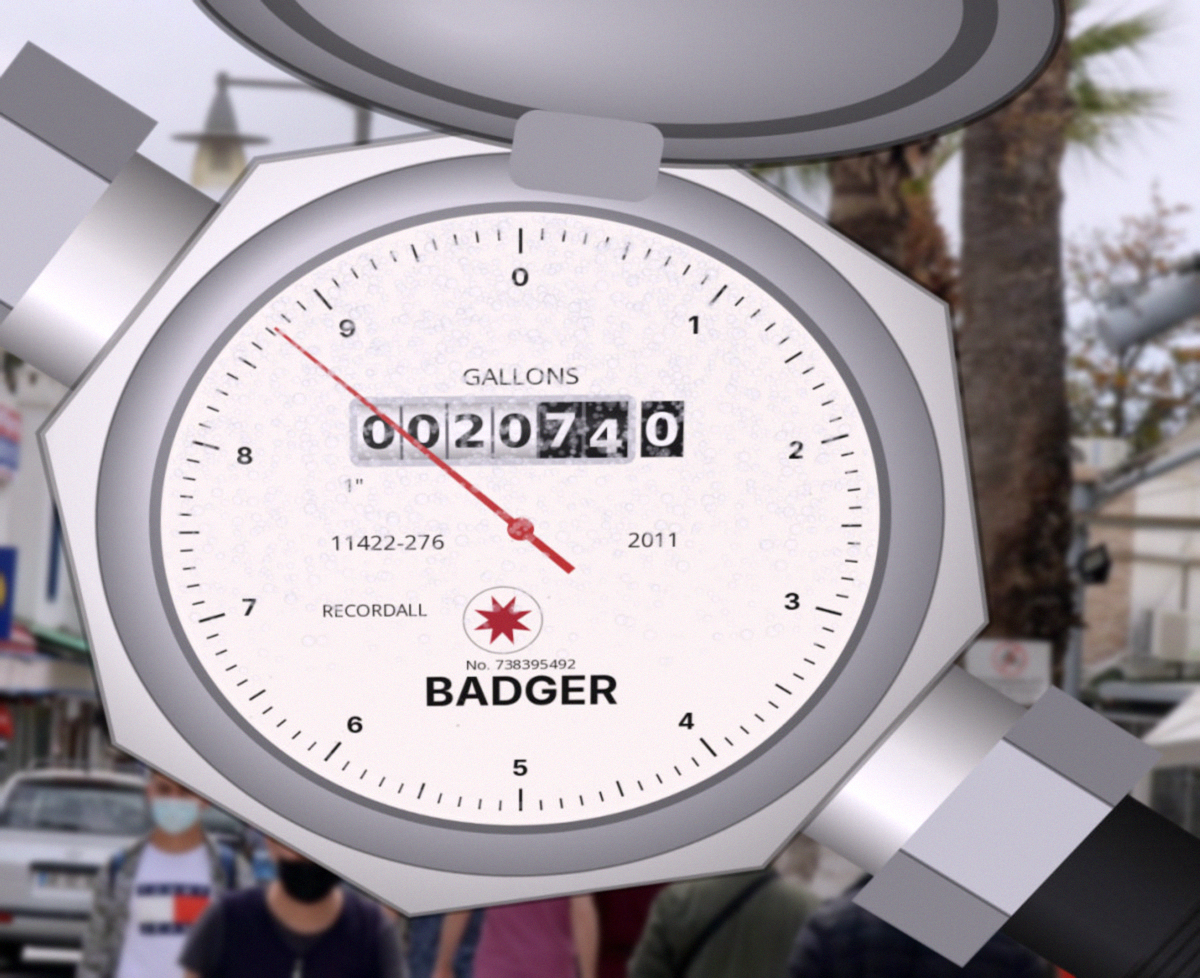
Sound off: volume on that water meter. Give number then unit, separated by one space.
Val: 20738.7 gal
